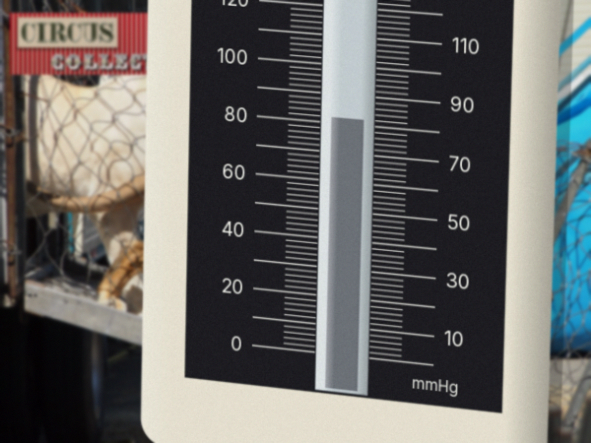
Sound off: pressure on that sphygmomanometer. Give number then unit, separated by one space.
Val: 82 mmHg
